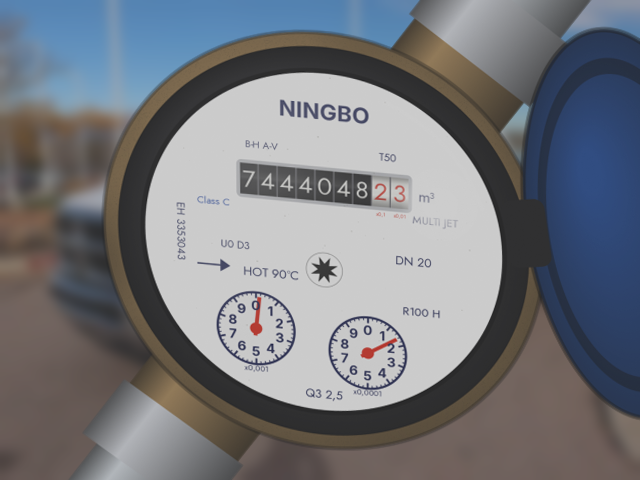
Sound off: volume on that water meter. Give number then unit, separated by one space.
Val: 7444048.2301 m³
